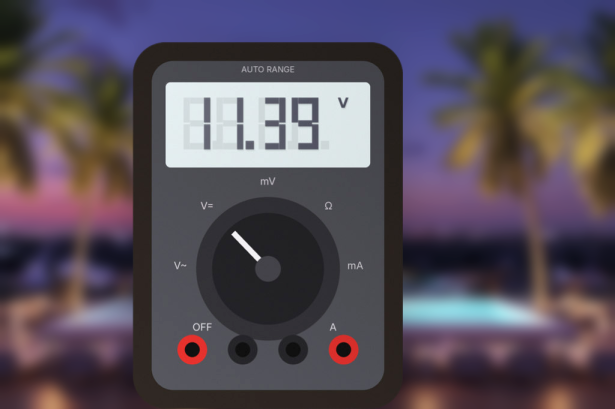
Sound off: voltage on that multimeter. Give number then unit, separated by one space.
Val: 11.39 V
